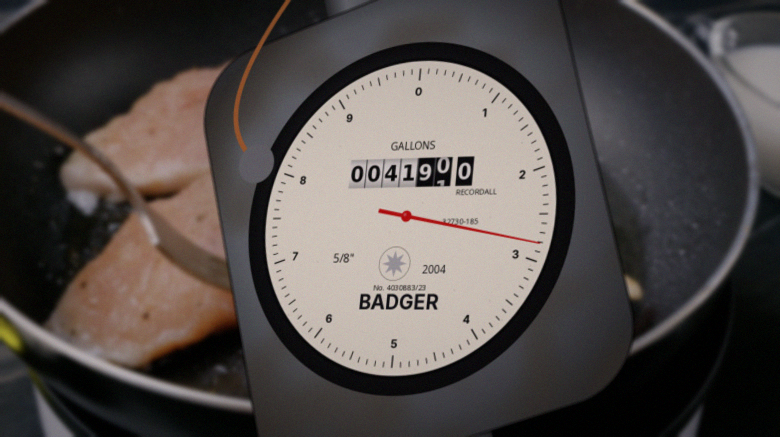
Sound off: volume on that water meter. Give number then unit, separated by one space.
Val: 41902.8 gal
